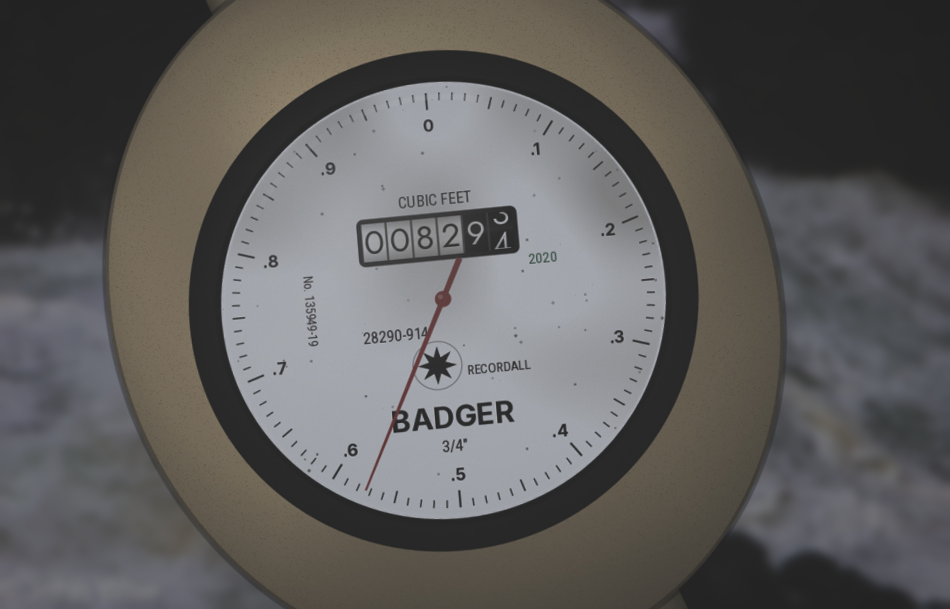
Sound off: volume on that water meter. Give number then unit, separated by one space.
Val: 8293.57 ft³
